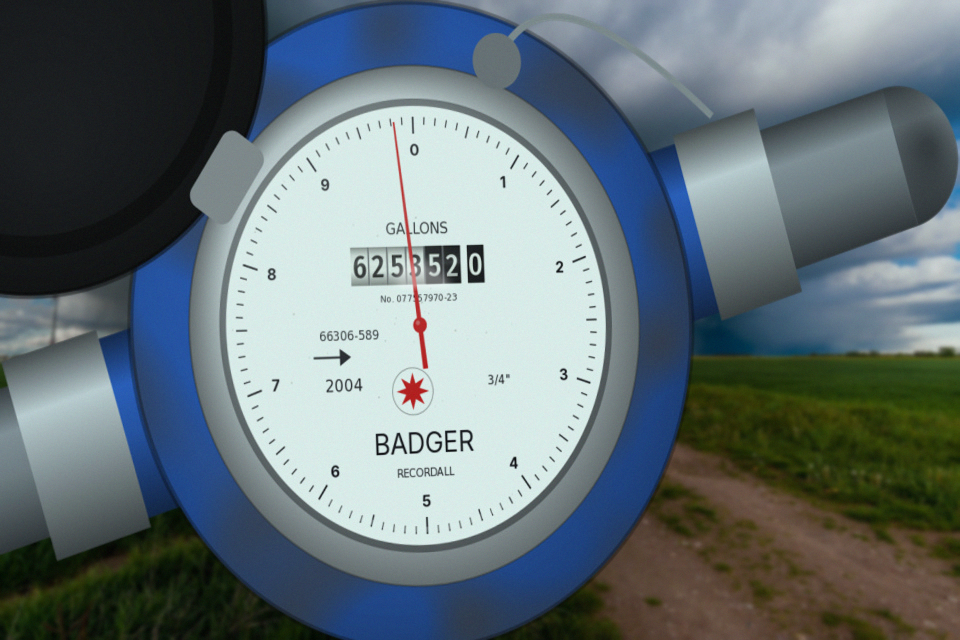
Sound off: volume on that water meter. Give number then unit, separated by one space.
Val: 6253519.8 gal
